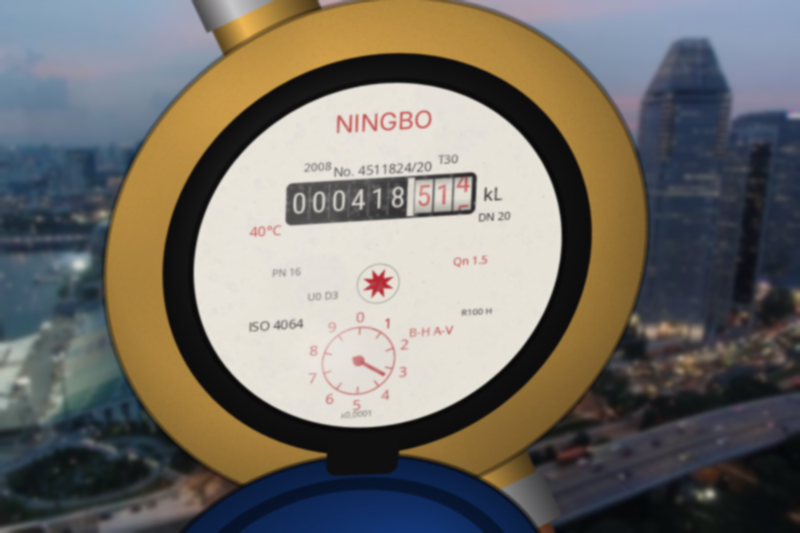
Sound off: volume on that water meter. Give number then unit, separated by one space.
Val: 418.5143 kL
